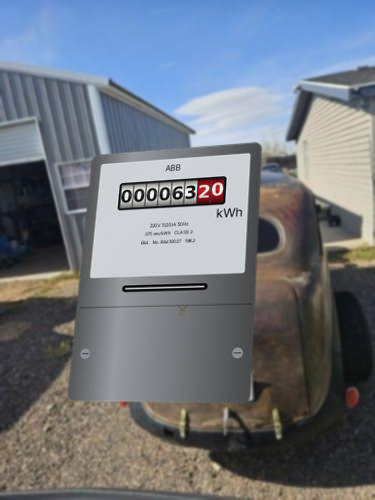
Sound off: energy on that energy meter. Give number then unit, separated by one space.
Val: 63.20 kWh
